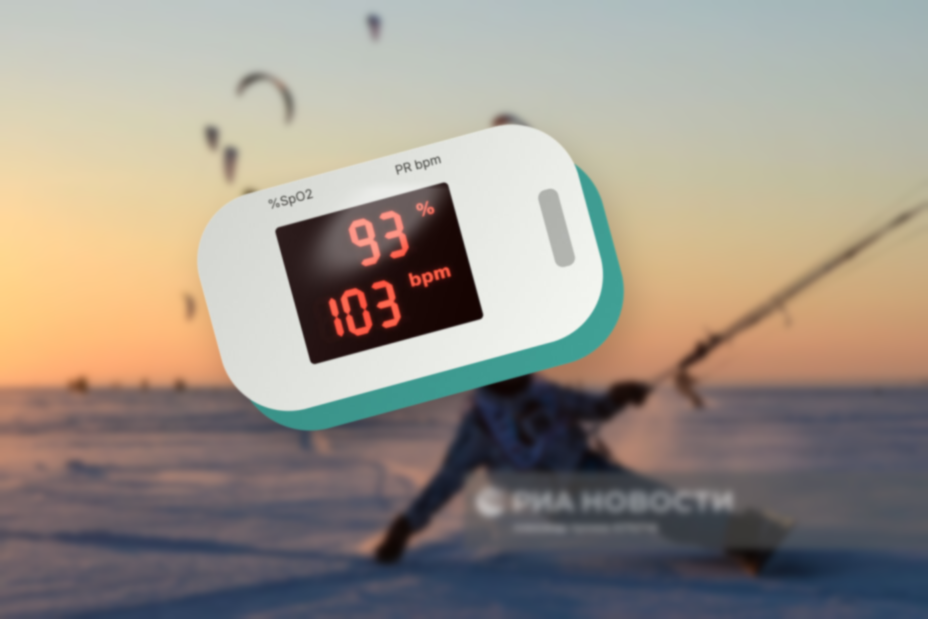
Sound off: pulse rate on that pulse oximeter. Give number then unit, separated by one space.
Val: 103 bpm
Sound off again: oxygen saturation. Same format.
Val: 93 %
